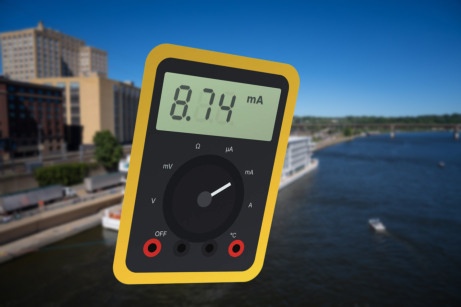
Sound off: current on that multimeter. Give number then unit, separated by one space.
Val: 8.74 mA
